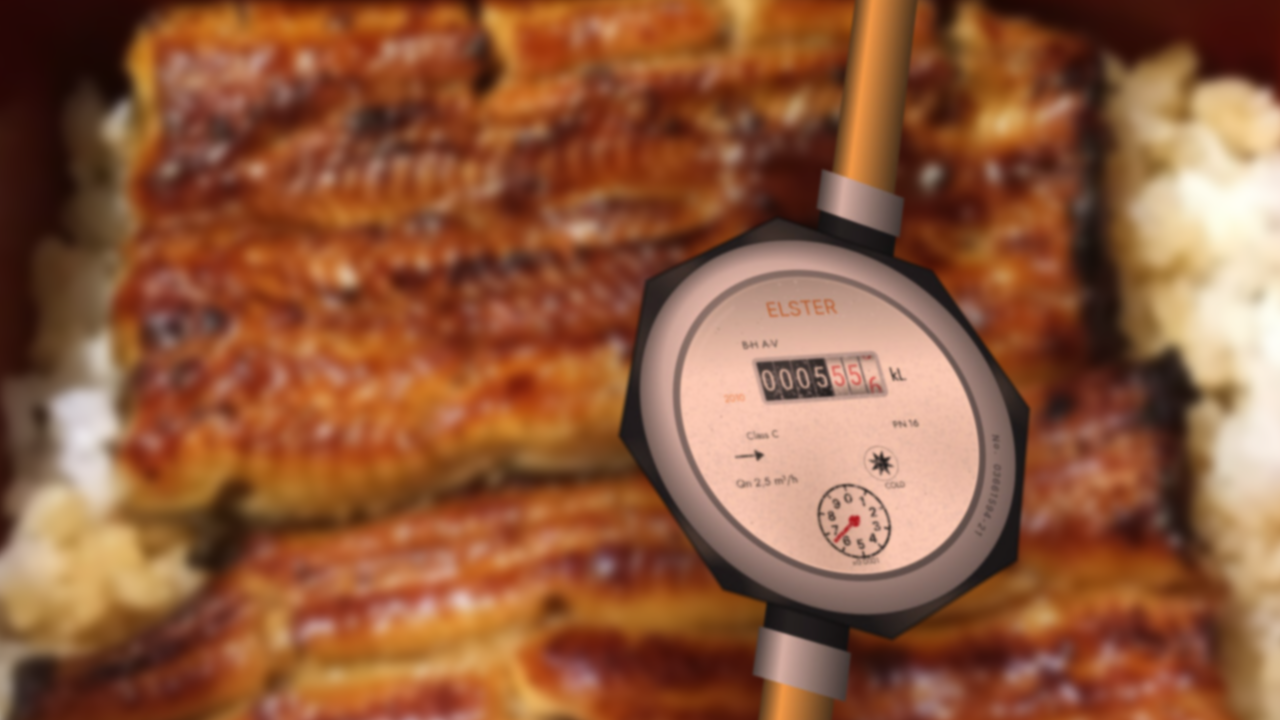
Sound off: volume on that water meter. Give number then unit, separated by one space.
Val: 5.5556 kL
